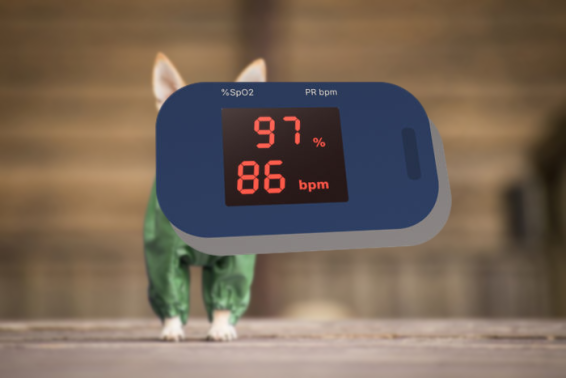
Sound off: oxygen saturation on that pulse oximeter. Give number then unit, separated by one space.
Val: 97 %
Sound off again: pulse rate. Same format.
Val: 86 bpm
